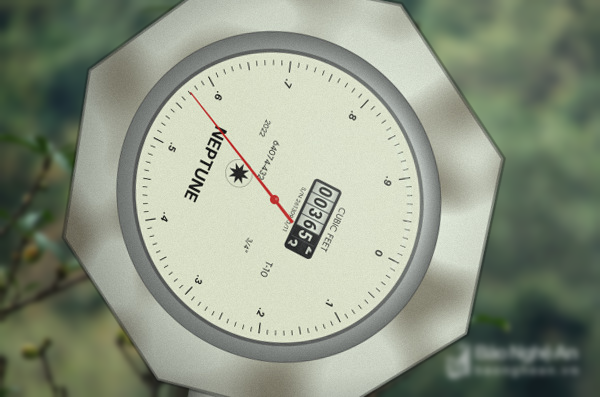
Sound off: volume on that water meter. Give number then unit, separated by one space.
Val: 3652.57 ft³
